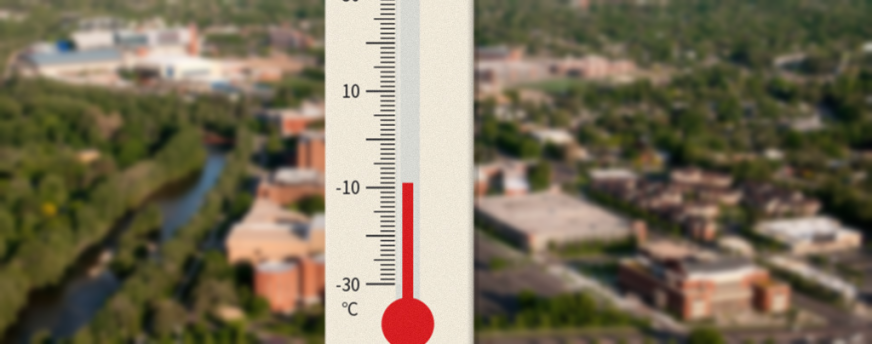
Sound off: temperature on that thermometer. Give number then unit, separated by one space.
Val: -9 °C
